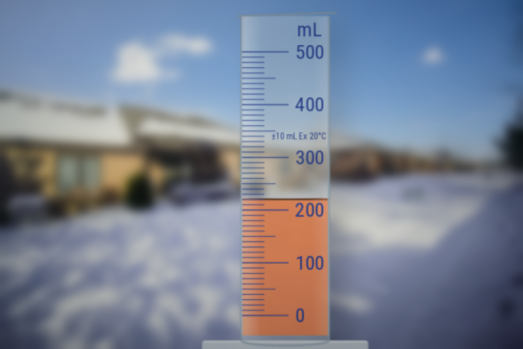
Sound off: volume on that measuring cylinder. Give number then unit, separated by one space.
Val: 220 mL
